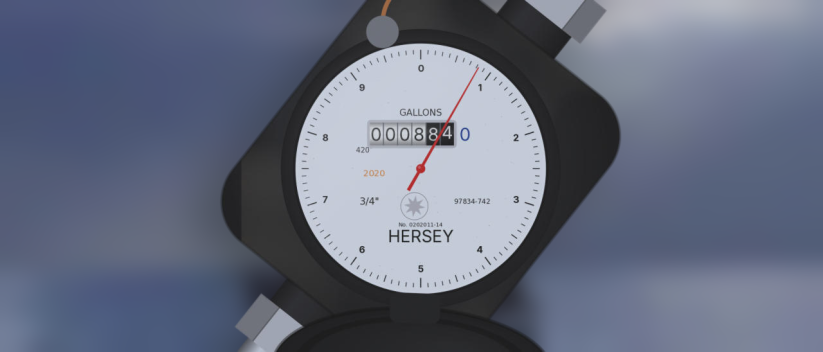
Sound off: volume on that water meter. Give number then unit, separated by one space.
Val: 8840.8 gal
